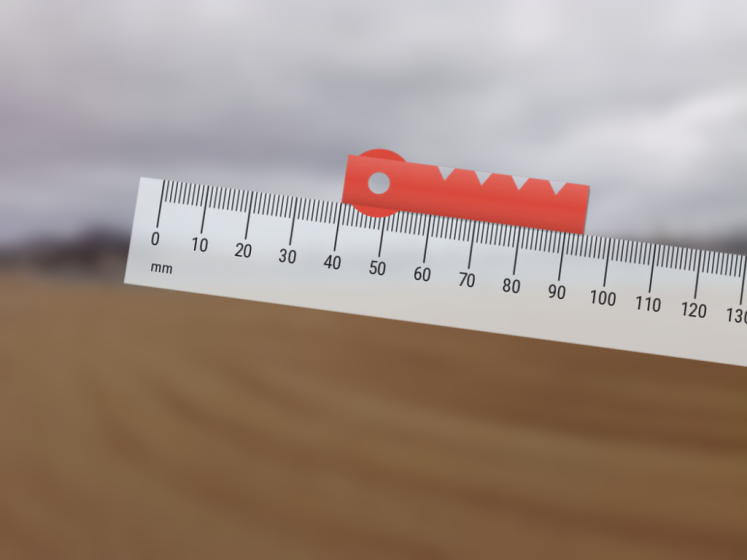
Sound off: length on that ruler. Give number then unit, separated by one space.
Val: 54 mm
